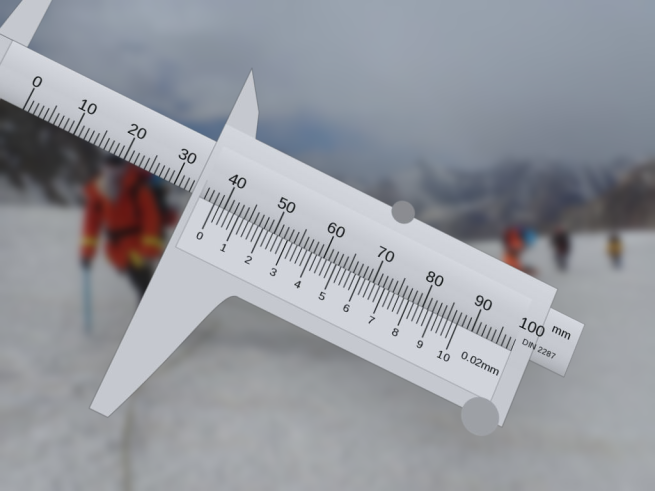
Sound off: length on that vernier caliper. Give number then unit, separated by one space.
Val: 38.0 mm
